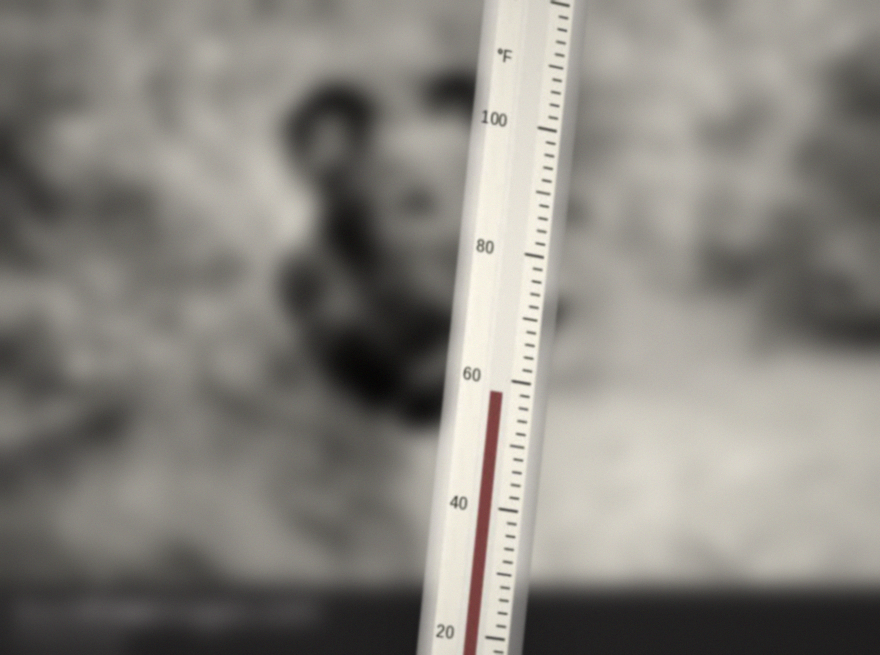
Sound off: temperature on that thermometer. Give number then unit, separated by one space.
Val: 58 °F
